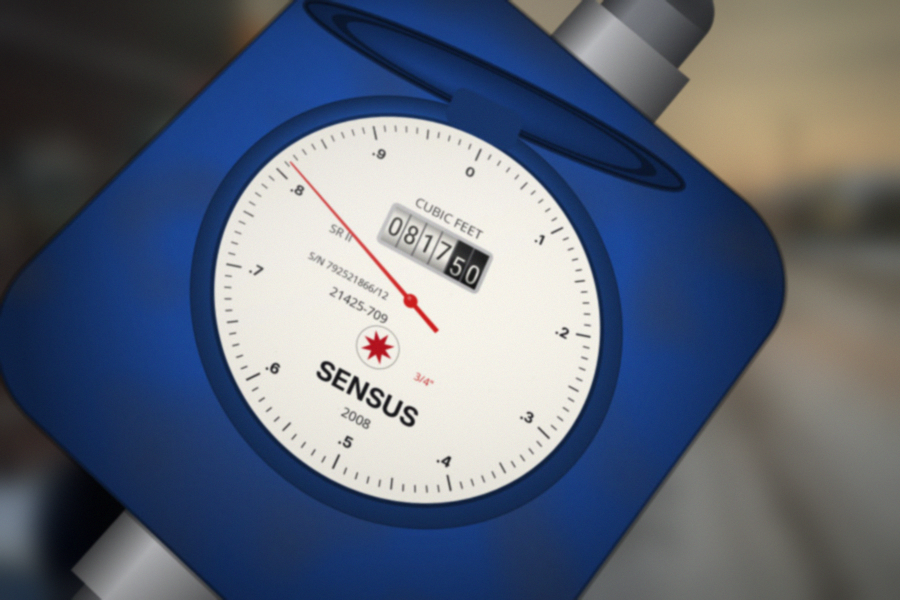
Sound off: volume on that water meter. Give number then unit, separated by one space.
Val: 81749.81 ft³
